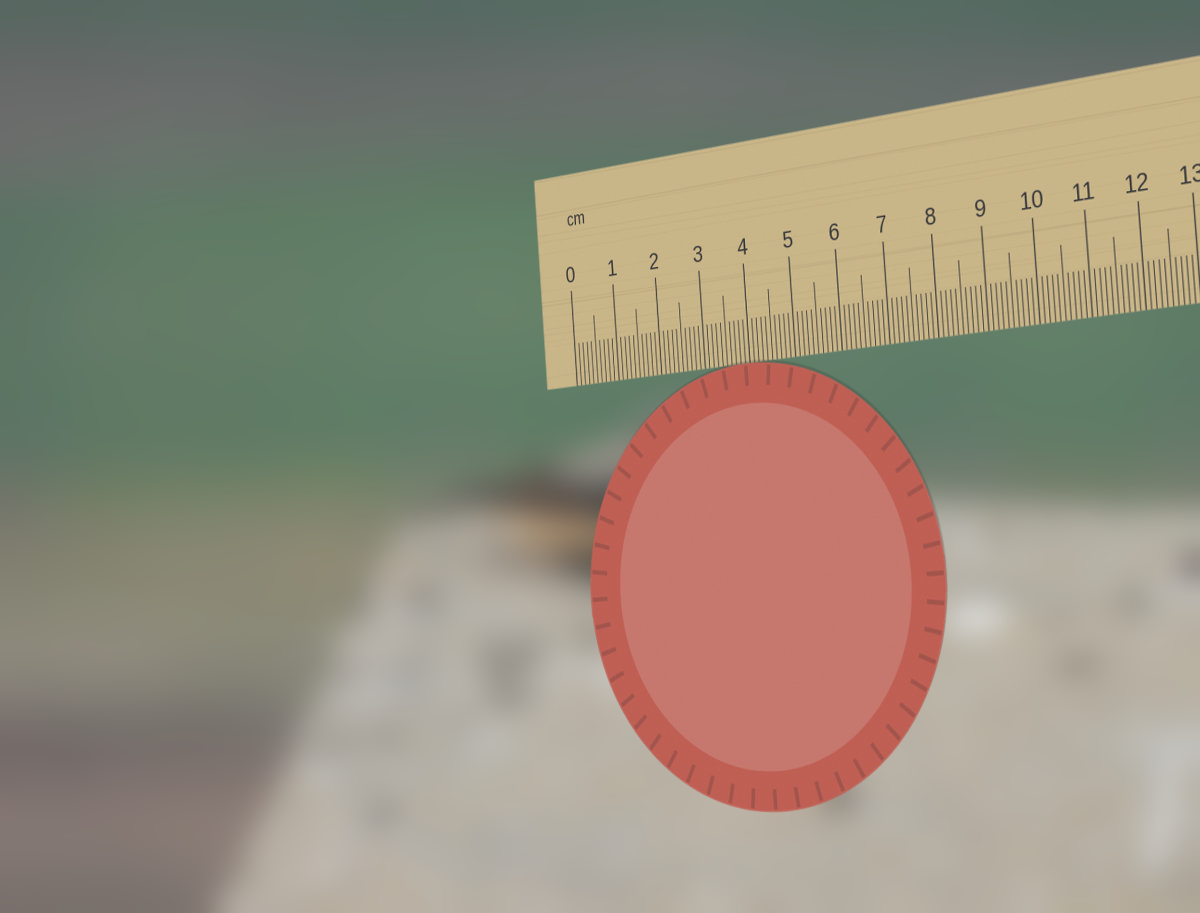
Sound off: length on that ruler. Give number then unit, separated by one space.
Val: 7.8 cm
